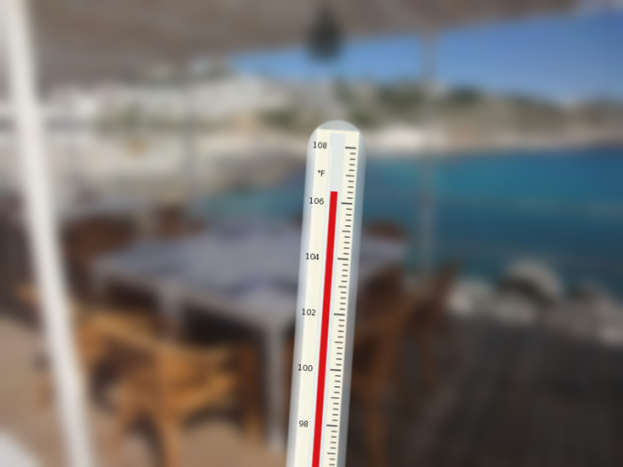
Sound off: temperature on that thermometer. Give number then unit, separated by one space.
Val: 106.4 °F
